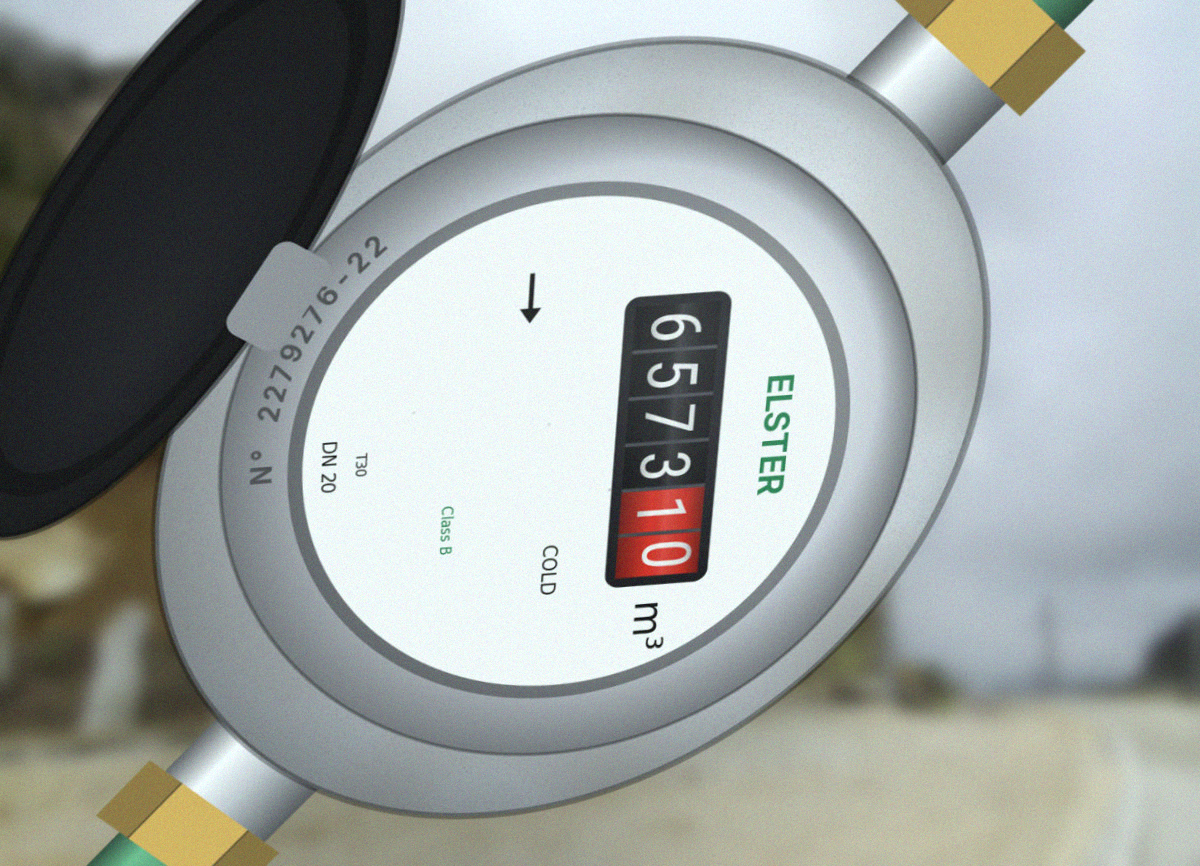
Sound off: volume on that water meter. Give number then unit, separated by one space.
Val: 6573.10 m³
